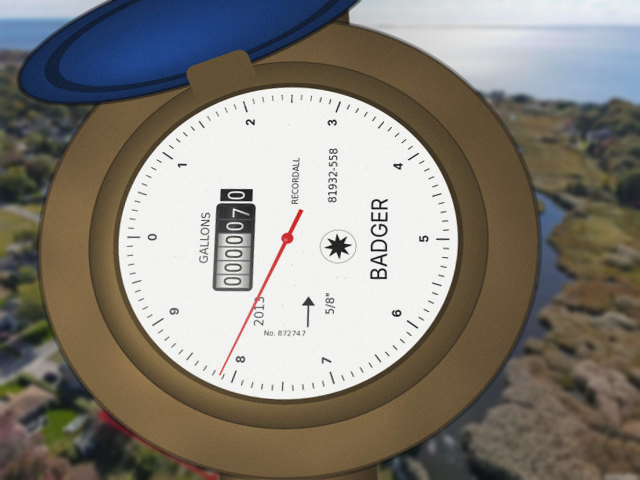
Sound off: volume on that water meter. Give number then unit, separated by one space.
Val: 68.1 gal
